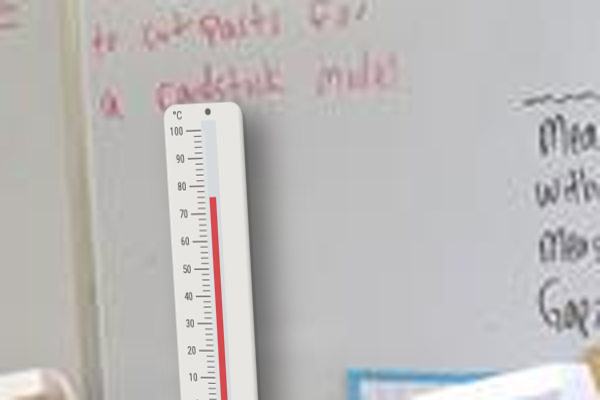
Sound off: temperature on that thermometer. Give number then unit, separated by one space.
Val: 76 °C
